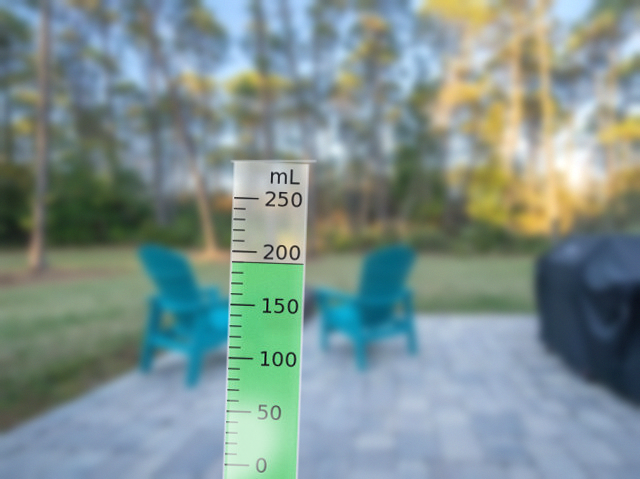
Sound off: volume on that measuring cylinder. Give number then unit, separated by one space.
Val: 190 mL
